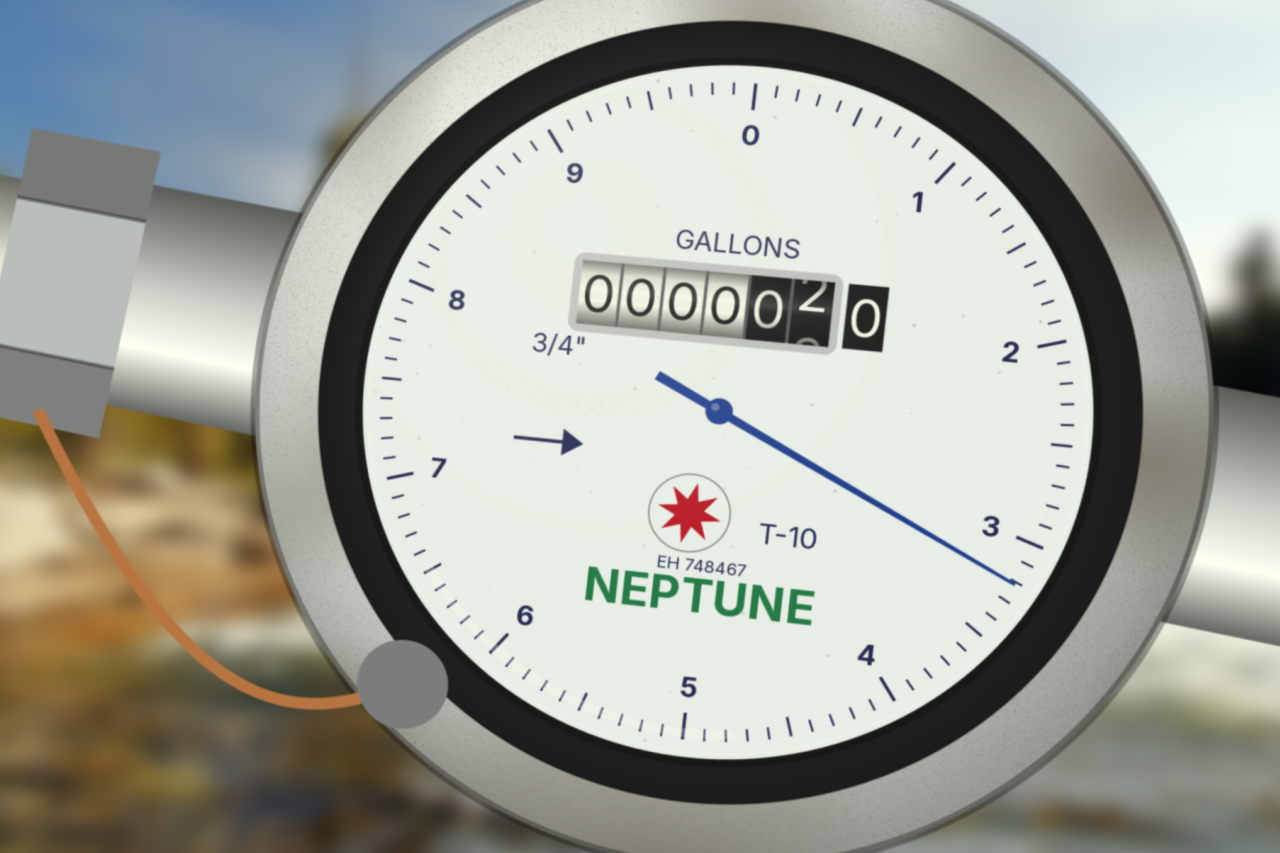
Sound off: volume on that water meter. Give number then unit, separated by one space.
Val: 23.2 gal
